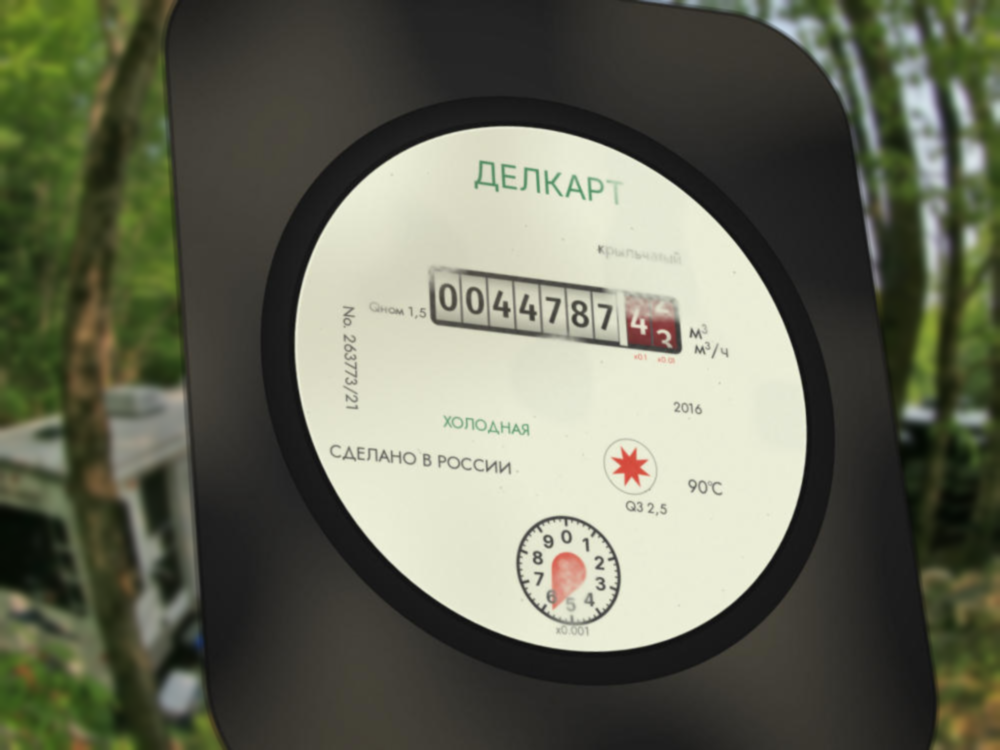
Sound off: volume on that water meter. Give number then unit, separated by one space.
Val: 44787.425 m³
